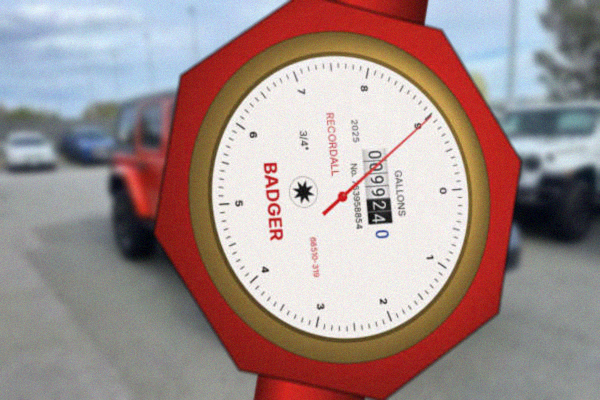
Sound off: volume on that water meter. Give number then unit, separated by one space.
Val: 99239.0 gal
